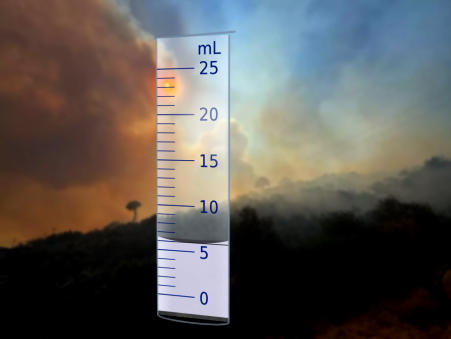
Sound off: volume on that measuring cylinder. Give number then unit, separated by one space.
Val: 6 mL
